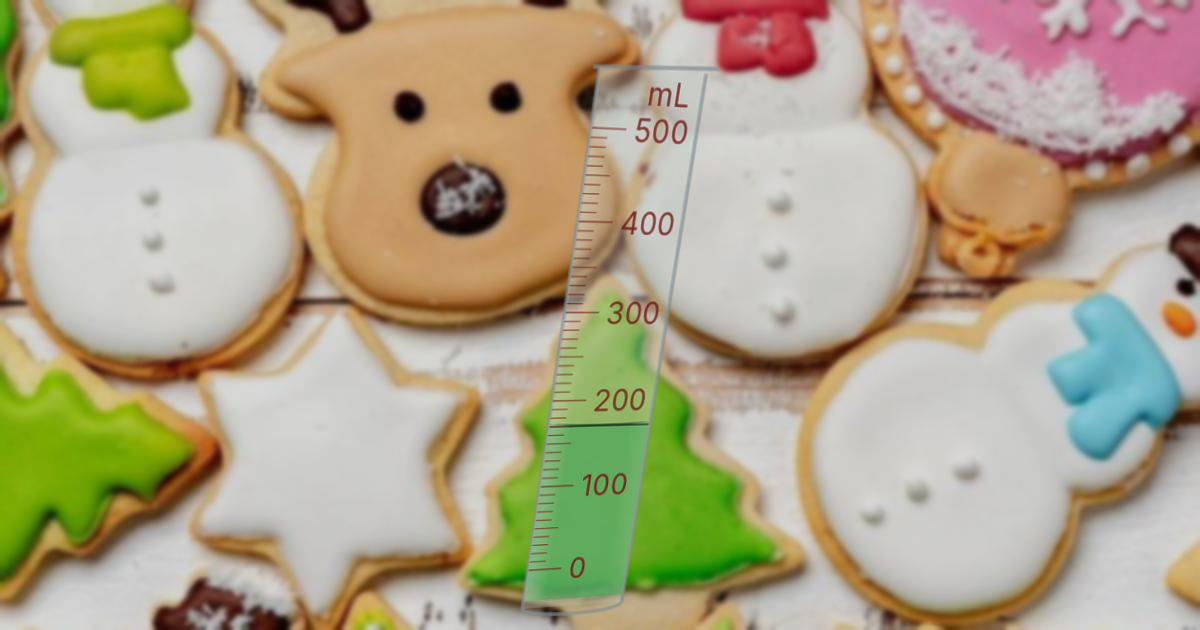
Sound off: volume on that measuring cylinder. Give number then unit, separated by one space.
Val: 170 mL
